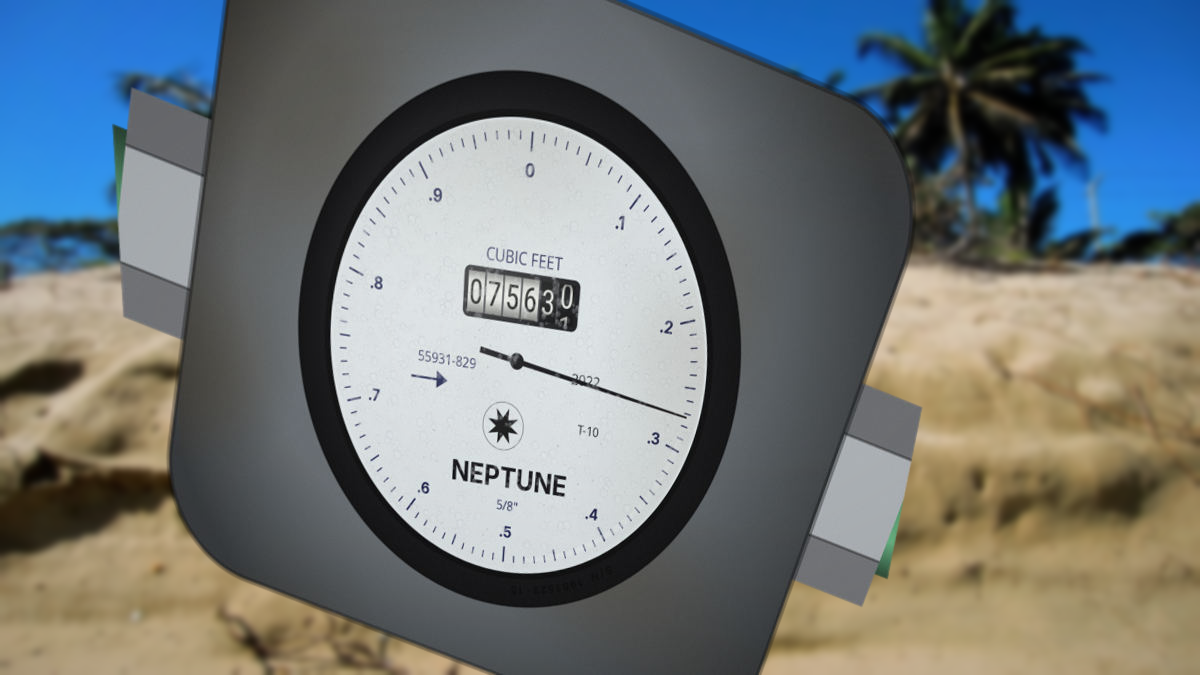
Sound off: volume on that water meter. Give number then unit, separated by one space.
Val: 75630.27 ft³
